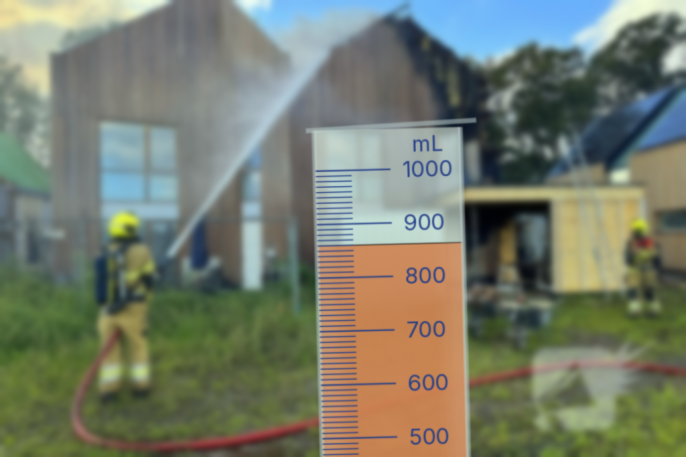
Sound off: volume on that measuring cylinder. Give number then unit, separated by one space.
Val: 860 mL
